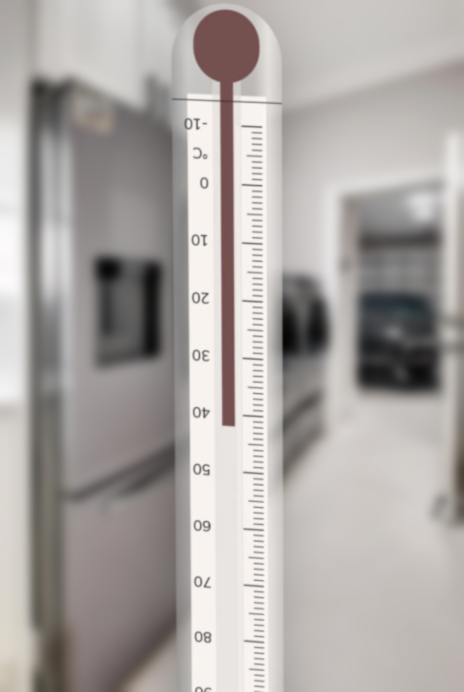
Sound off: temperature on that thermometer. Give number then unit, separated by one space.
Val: 42 °C
